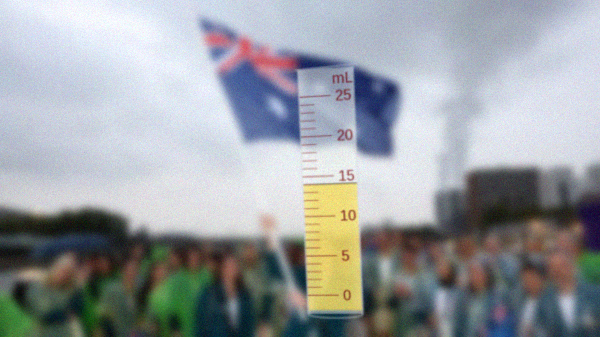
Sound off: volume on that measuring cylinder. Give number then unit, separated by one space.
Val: 14 mL
